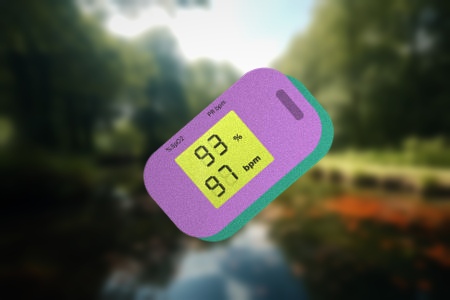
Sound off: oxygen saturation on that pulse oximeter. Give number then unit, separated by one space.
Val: 93 %
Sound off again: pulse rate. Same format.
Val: 97 bpm
